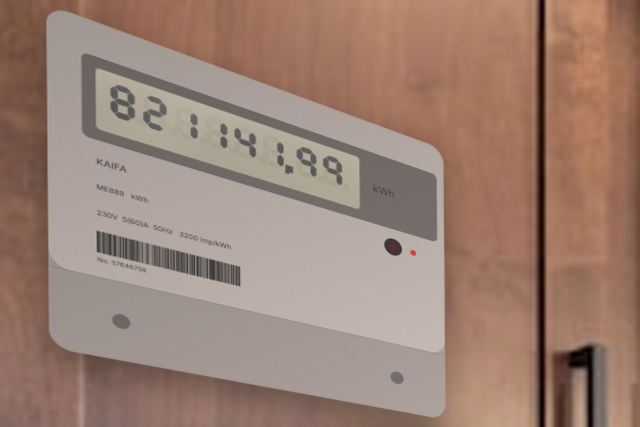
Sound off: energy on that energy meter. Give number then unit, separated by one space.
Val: 821141.99 kWh
